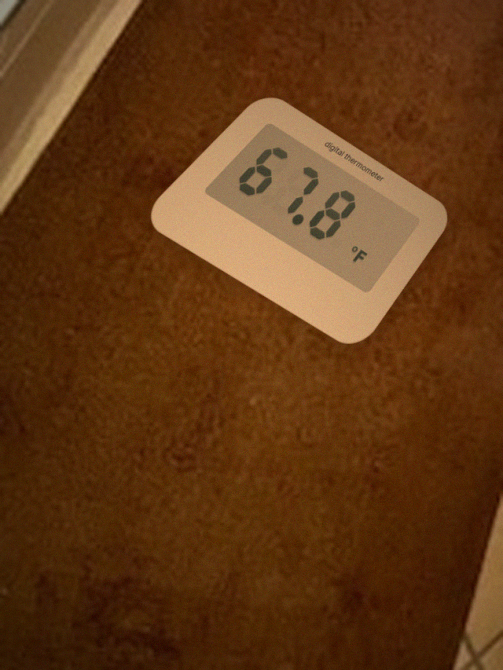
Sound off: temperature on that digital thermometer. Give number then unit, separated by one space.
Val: 67.8 °F
